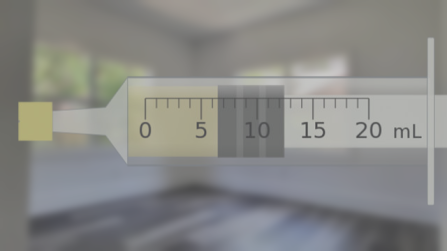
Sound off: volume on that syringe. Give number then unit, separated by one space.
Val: 6.5 mL
